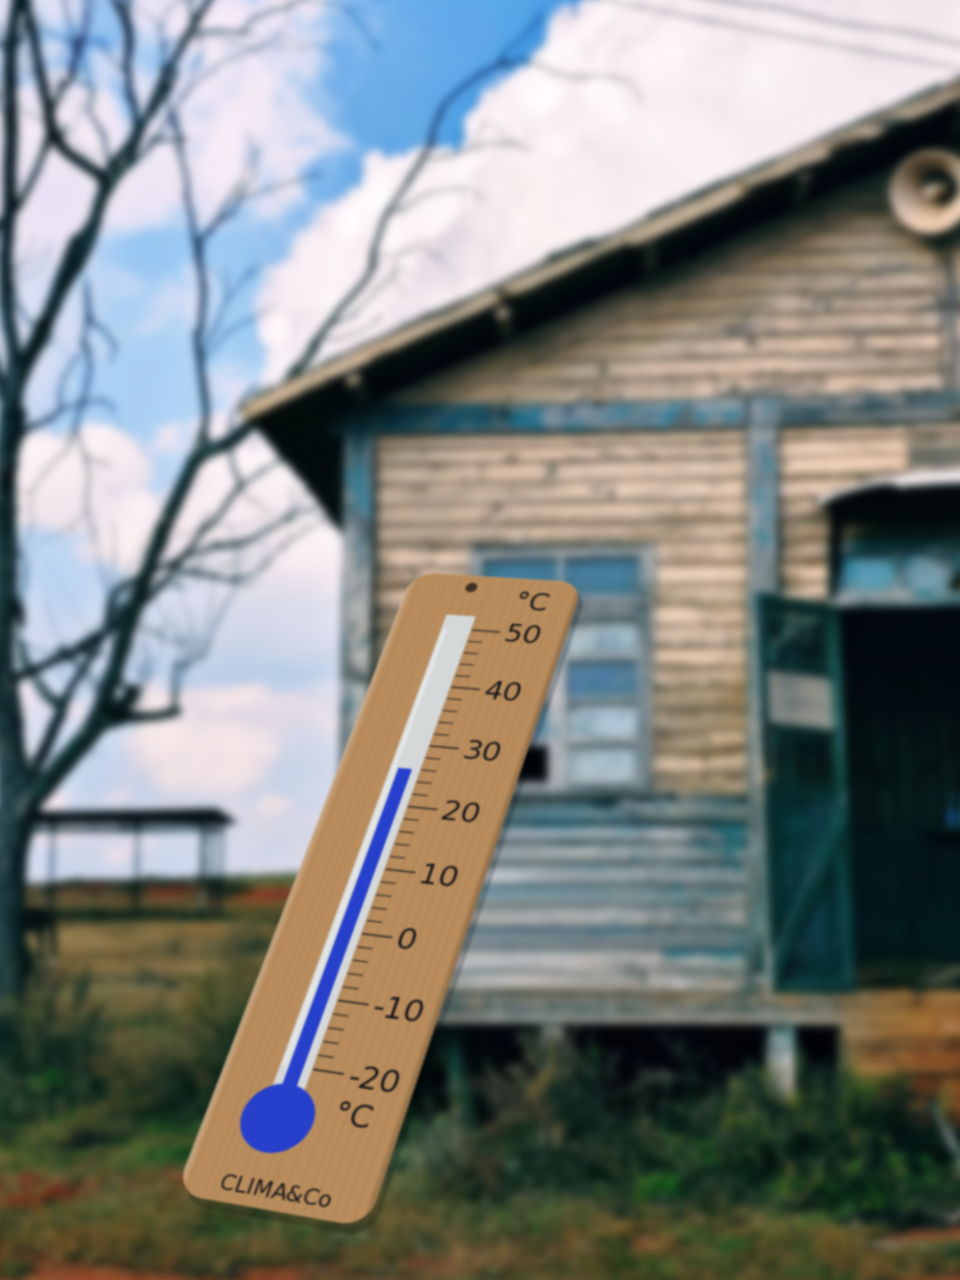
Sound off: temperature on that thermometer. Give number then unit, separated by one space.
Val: 26 °C
